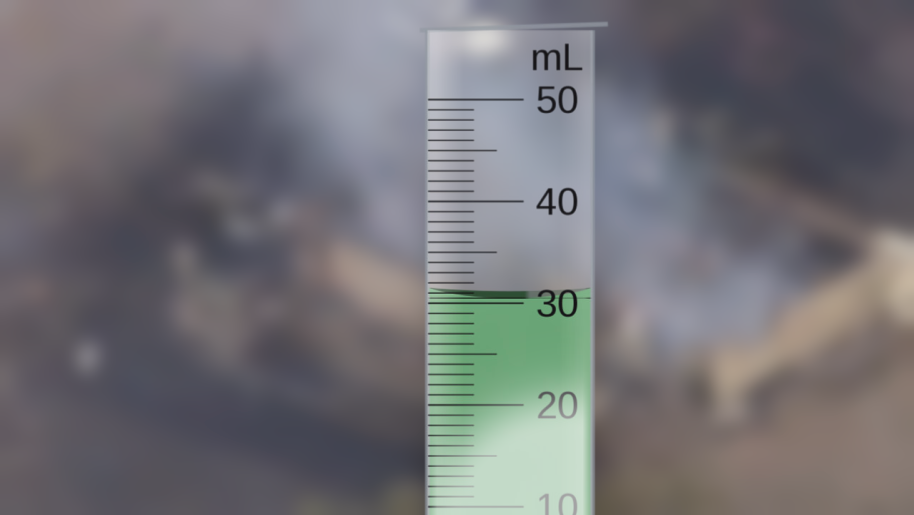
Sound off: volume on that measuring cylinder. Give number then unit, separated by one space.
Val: 30.5 mL
